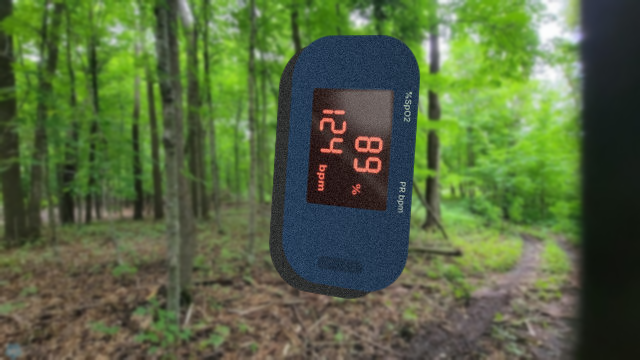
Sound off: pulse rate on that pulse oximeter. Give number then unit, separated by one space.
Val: 124 bpm
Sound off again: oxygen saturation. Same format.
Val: 89 %
